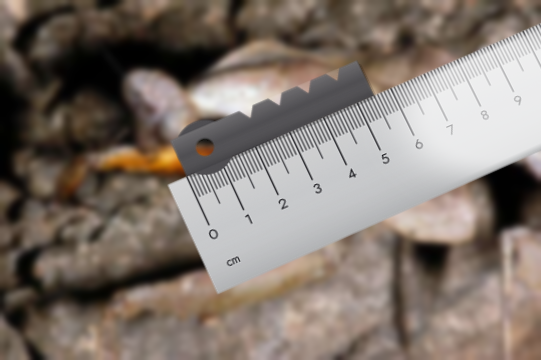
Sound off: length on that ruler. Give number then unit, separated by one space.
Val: 5.5 cm
